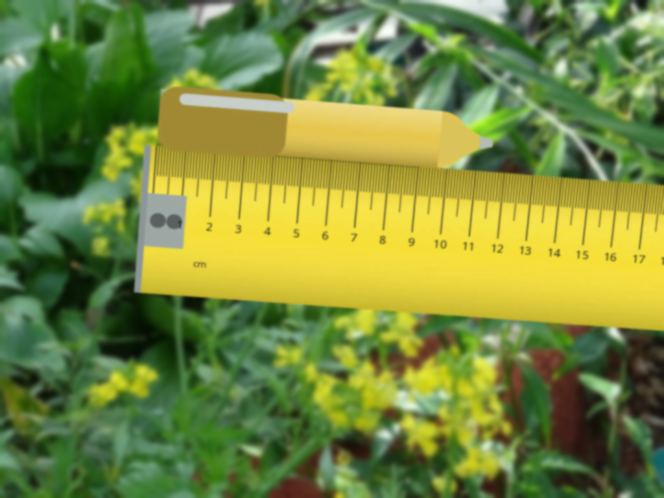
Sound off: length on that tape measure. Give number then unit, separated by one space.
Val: 11.5 cm
